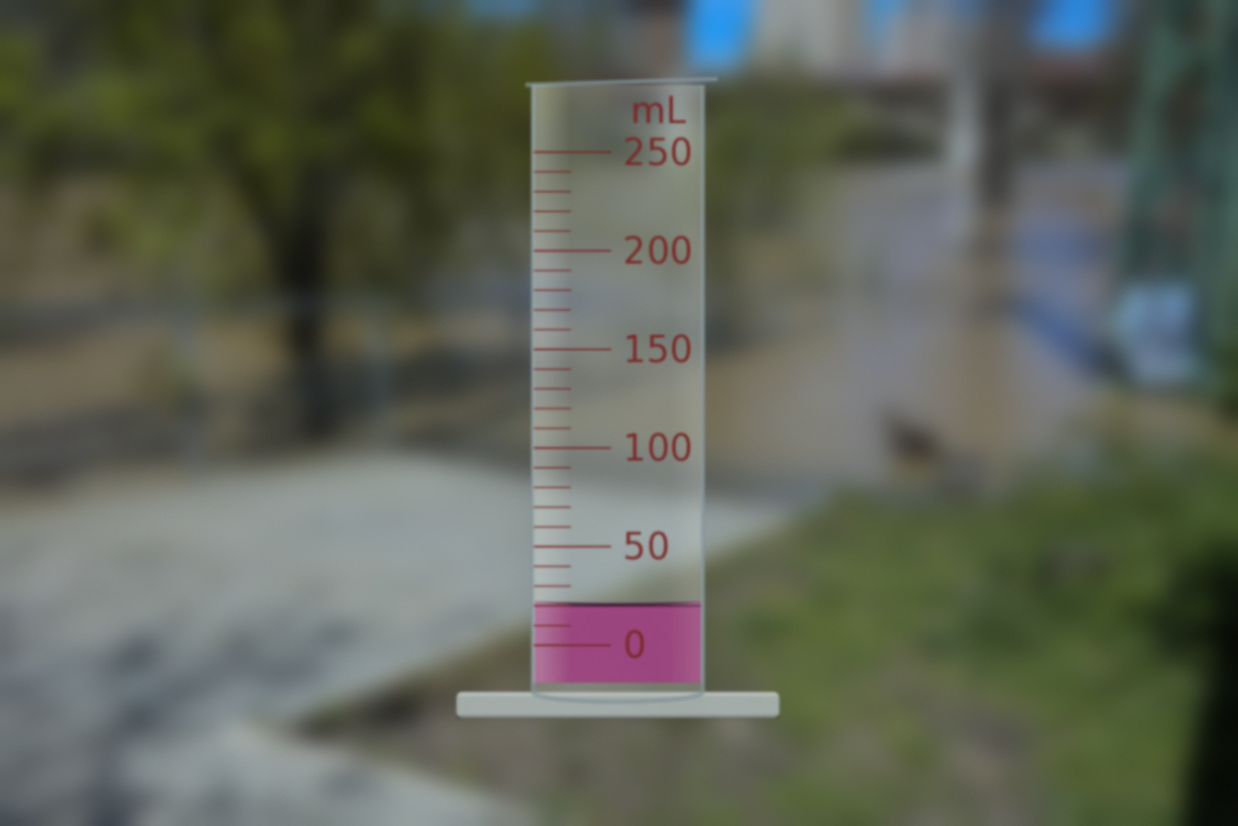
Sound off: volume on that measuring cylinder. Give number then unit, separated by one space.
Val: 20 mL
